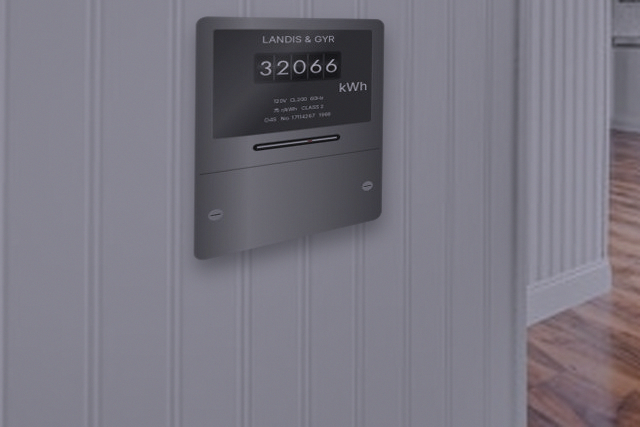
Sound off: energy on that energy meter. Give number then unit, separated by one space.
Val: 32066 kWh
